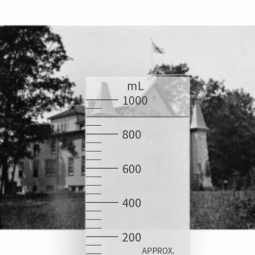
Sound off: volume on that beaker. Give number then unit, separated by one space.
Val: 900 mL
